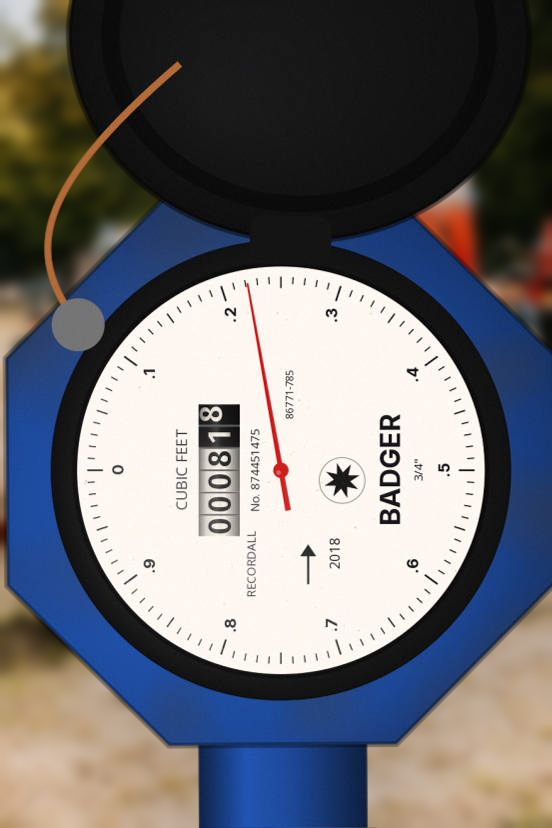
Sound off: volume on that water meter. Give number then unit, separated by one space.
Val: 818.22 ft³
